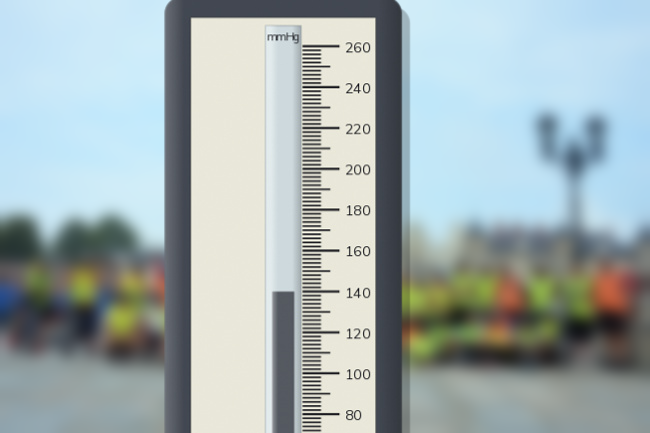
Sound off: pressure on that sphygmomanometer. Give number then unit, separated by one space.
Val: 140 mmHg
